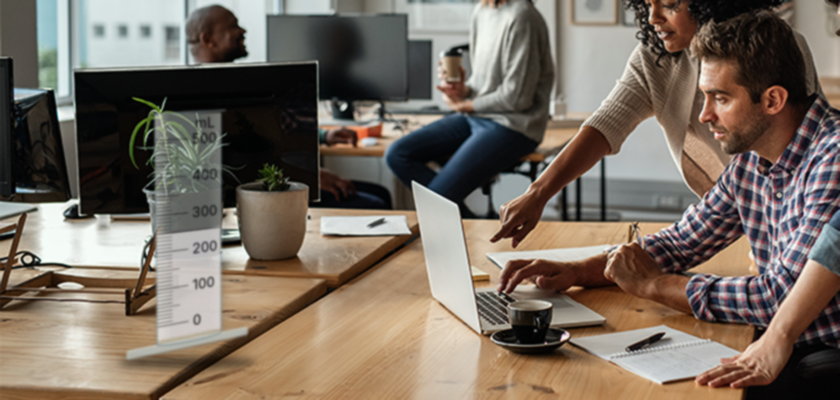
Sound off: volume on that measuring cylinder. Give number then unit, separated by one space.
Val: 250 mL
